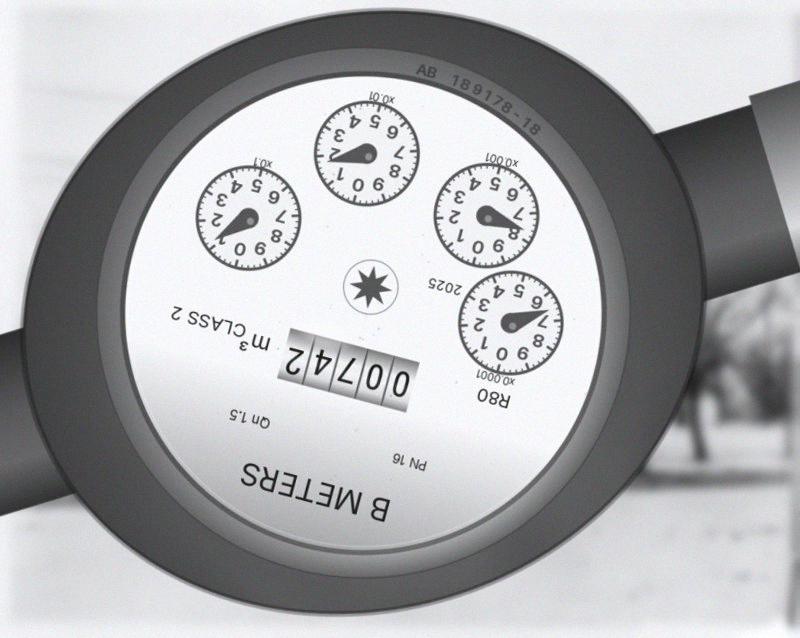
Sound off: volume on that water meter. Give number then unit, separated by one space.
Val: 742.1176 m³
